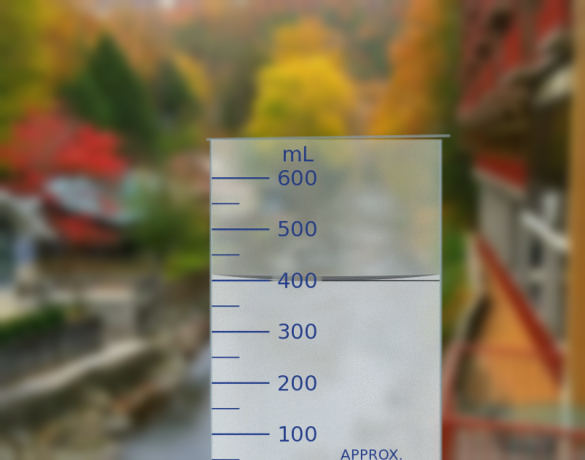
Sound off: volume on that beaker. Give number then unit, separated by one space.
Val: 400 mL
